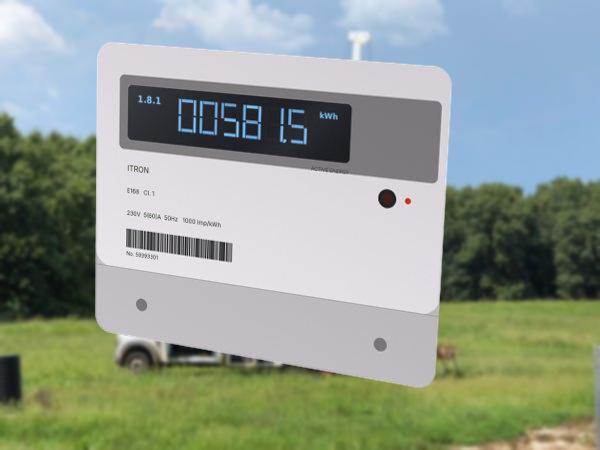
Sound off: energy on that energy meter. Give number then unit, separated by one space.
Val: 581.5 kWh
